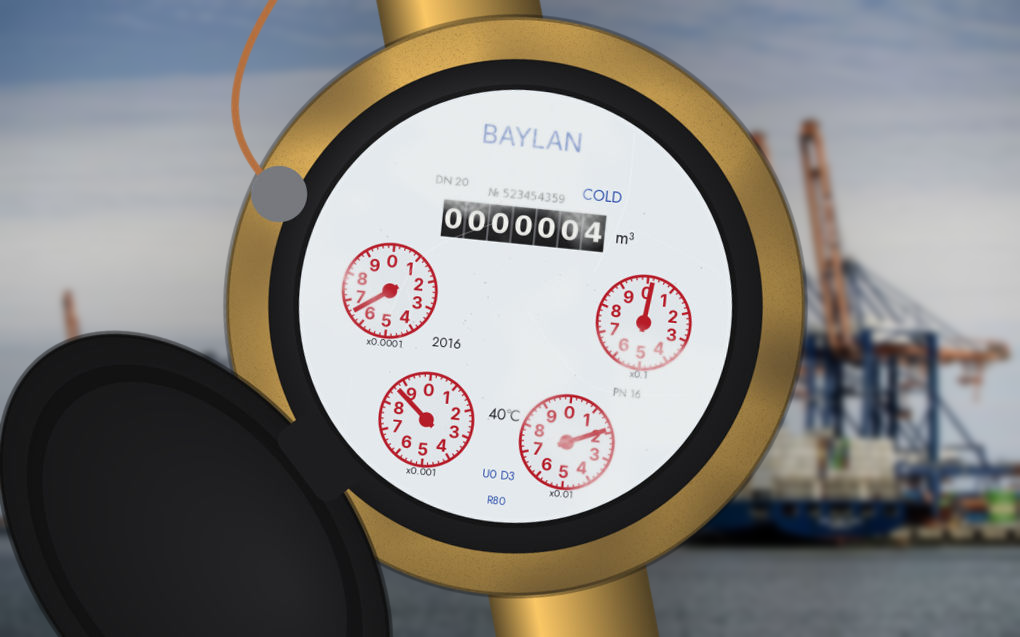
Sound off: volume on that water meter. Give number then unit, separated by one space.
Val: 4.0186 m³
